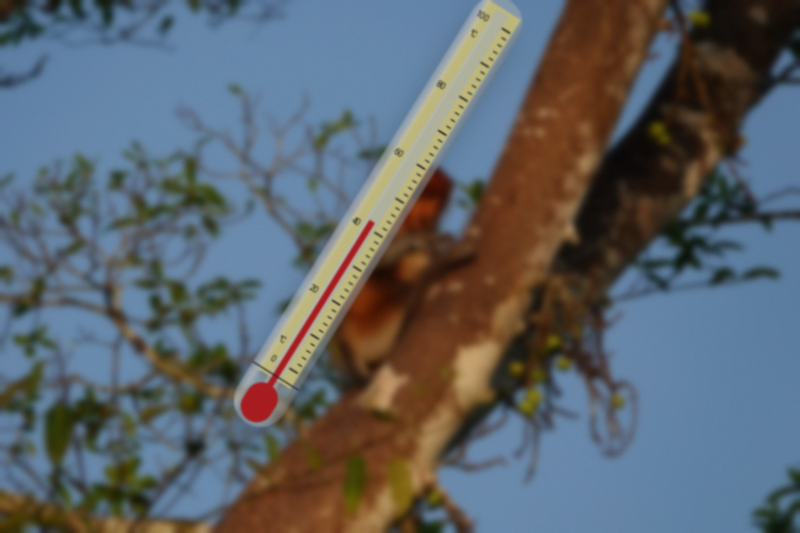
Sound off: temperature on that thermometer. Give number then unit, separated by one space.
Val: 42 °C
